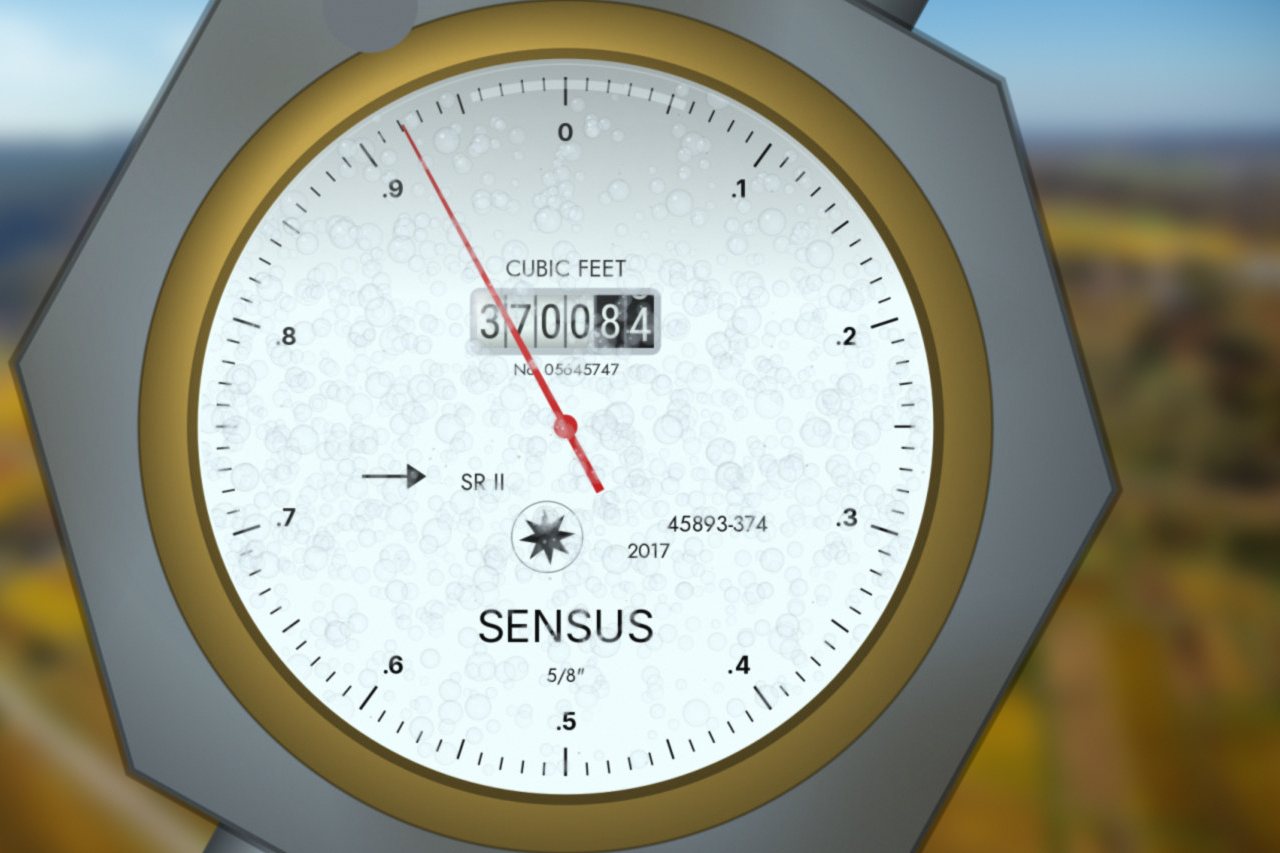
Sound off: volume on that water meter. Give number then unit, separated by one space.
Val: 370083.92 ft³
